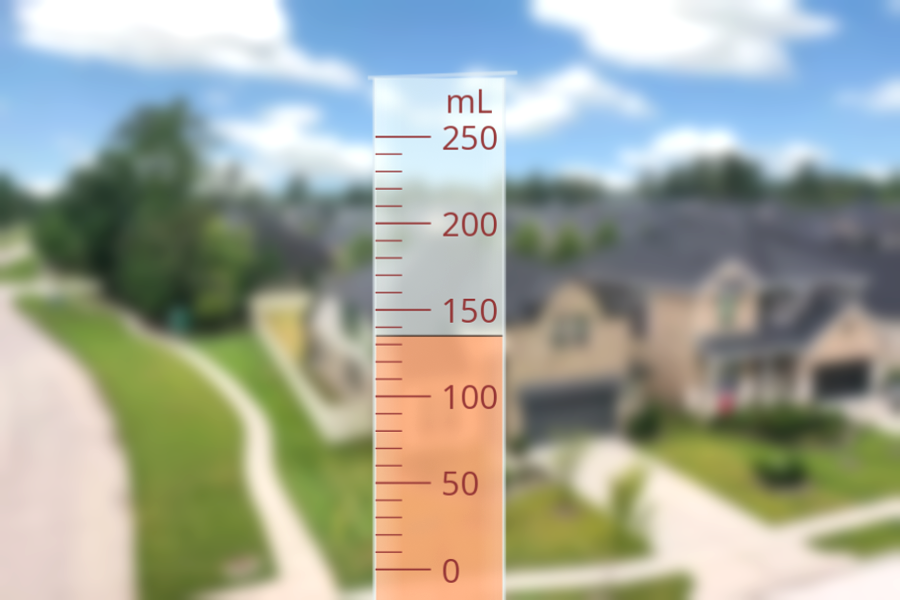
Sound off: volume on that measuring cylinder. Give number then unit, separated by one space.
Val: 135 mL
